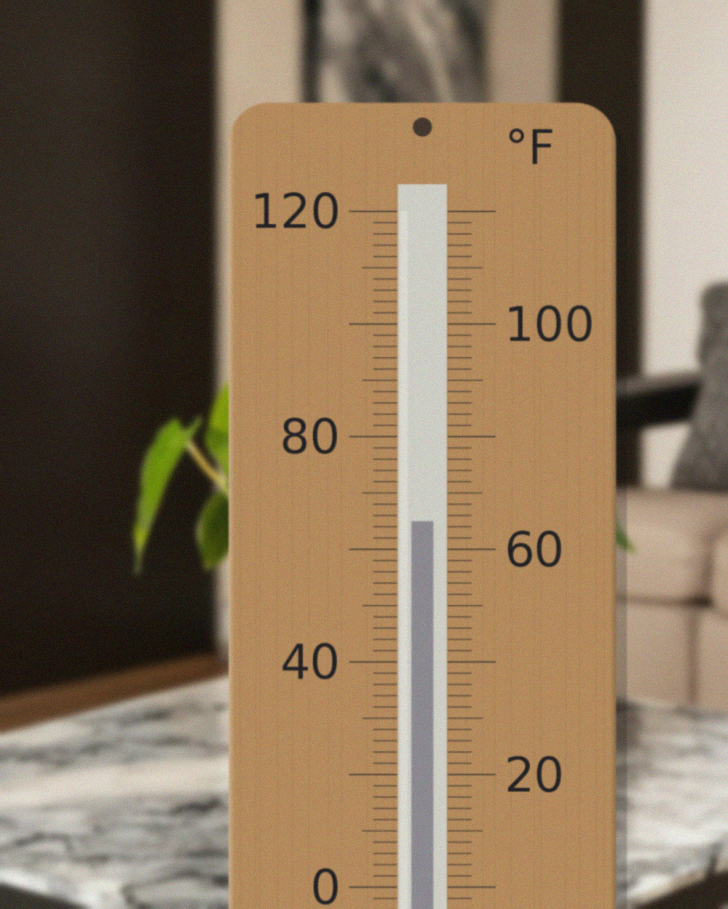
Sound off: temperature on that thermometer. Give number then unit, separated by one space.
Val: 65 °F
